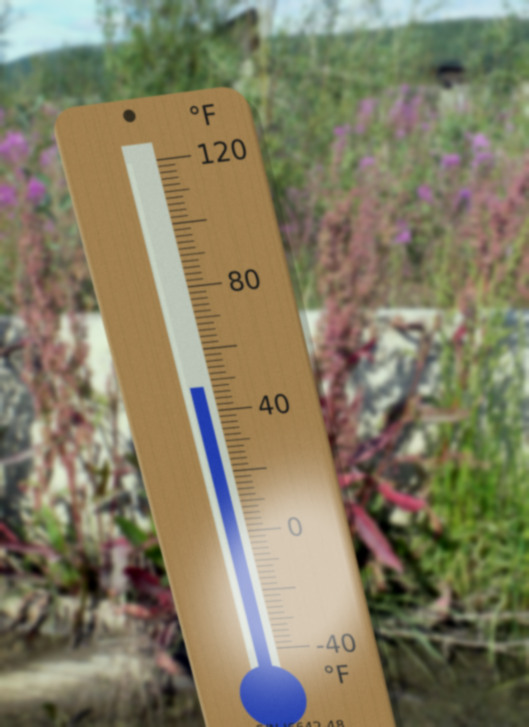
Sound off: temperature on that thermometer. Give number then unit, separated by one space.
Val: 48 °F
